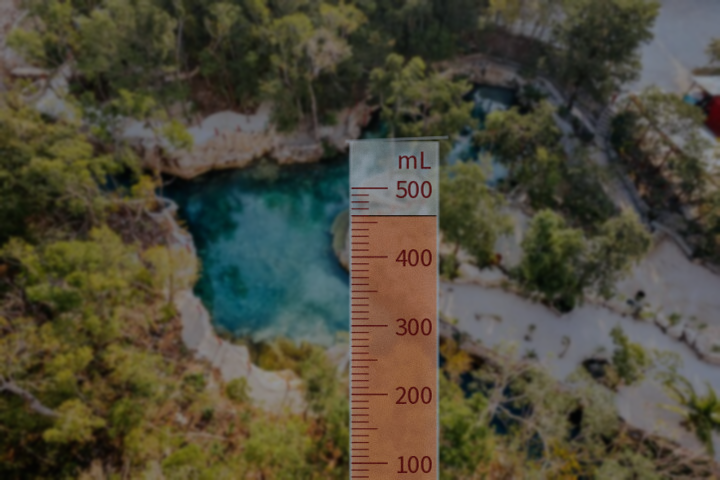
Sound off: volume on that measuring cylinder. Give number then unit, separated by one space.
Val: 460 mL
